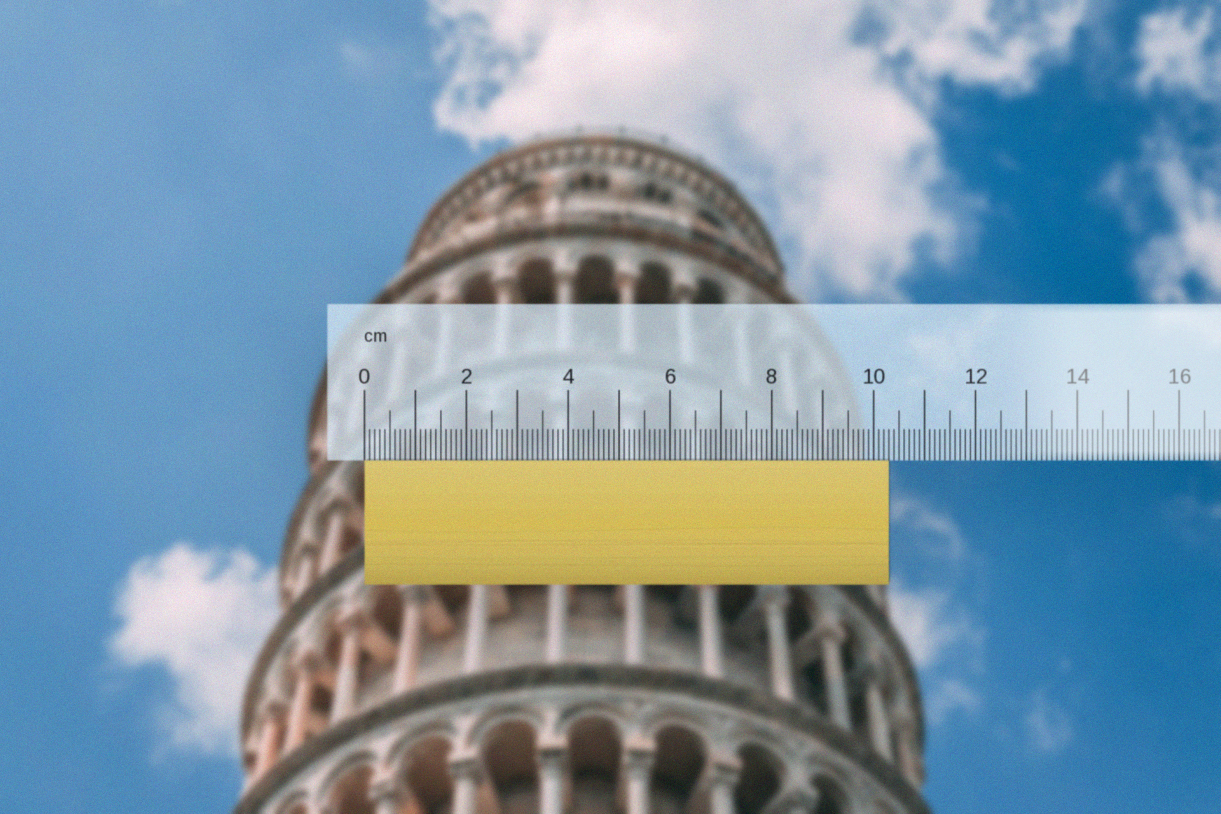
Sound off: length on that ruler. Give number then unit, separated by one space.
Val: 10.3 cm
